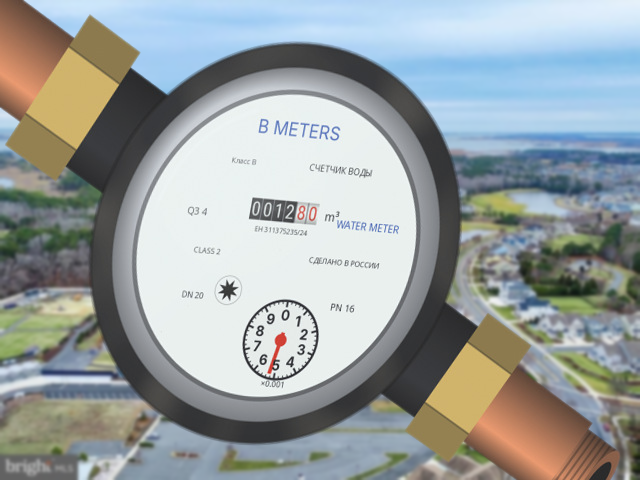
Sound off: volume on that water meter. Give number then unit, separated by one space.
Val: 12.805 m³
